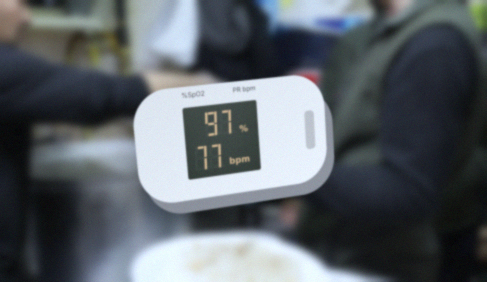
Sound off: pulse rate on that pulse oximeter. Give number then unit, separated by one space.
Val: 77 bpm
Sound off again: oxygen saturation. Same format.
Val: 97 %
